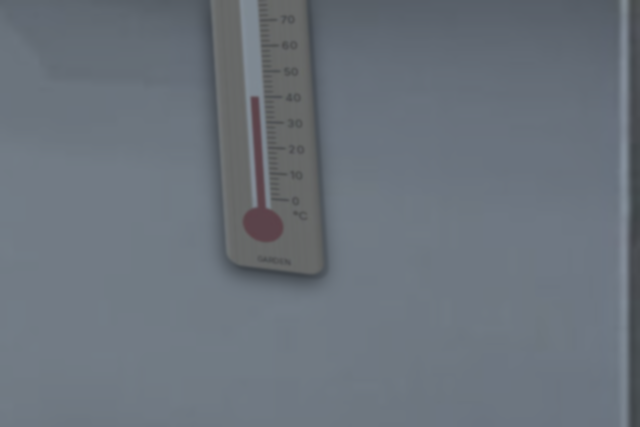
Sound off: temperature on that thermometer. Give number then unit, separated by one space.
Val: 40 °C
